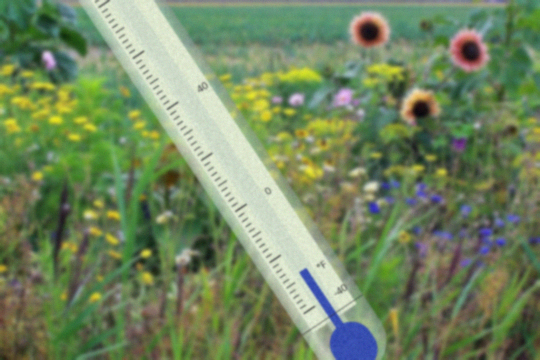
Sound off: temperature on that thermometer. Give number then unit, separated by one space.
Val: -28 °F
